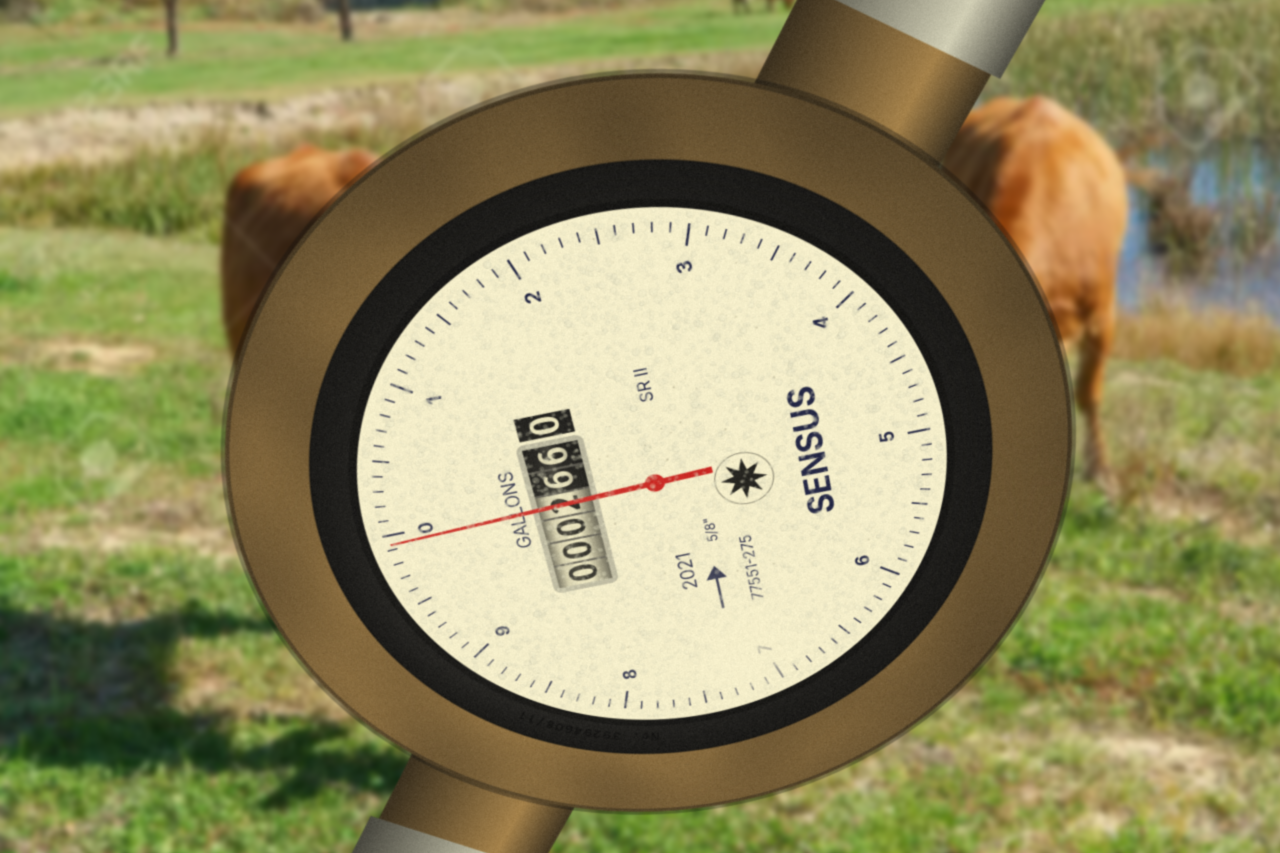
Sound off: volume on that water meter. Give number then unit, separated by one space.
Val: 2659.9 gal
